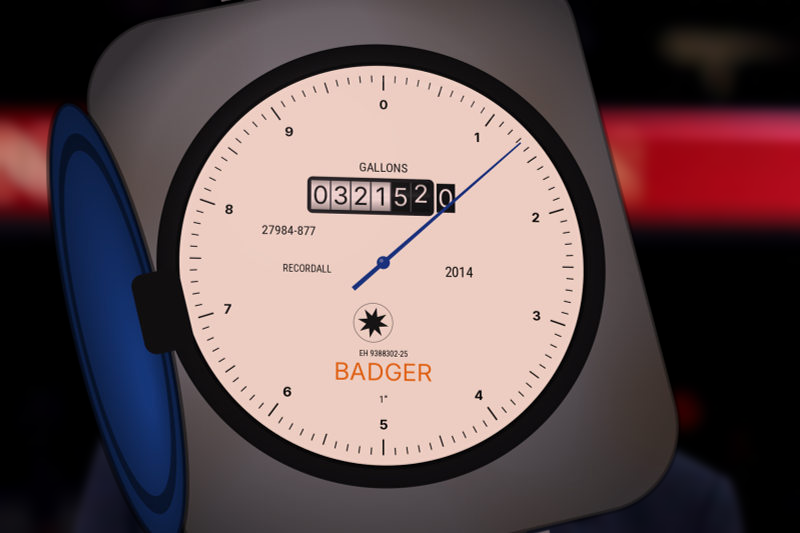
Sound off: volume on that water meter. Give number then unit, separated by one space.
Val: 321521.3 gal
